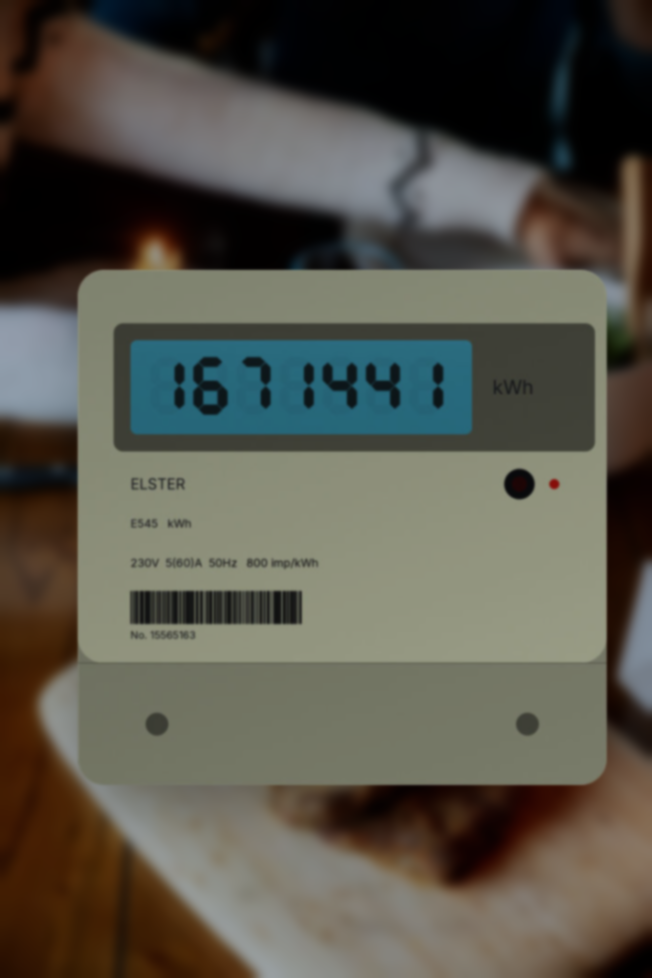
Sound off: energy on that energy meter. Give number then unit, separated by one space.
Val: 1671441 kWh
